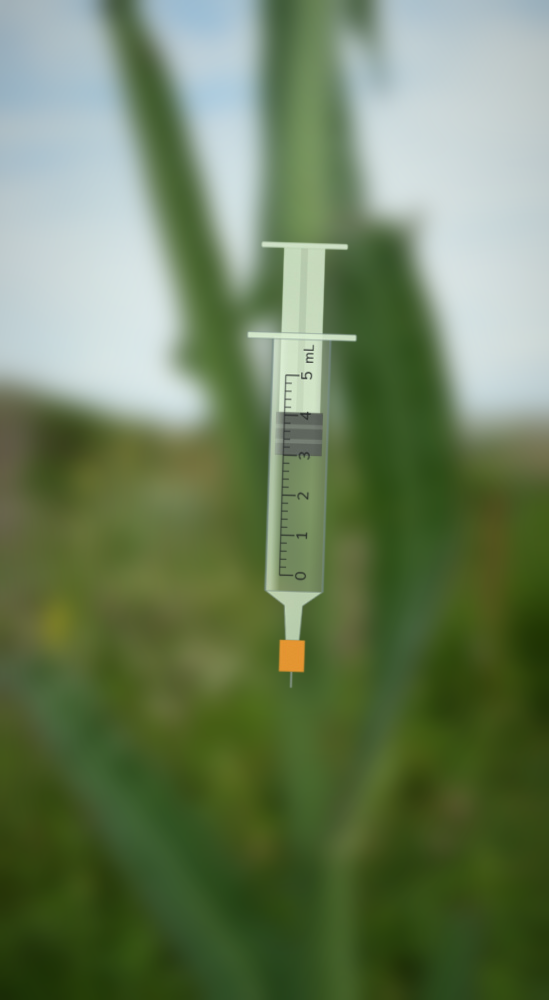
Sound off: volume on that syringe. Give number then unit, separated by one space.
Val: 3 mL
